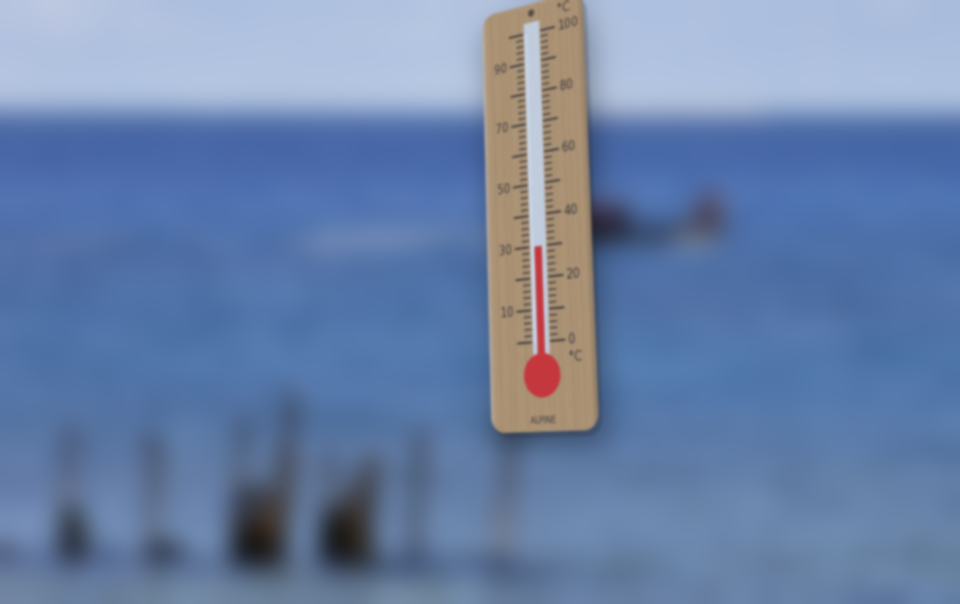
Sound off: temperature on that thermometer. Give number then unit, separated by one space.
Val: 30 °C
